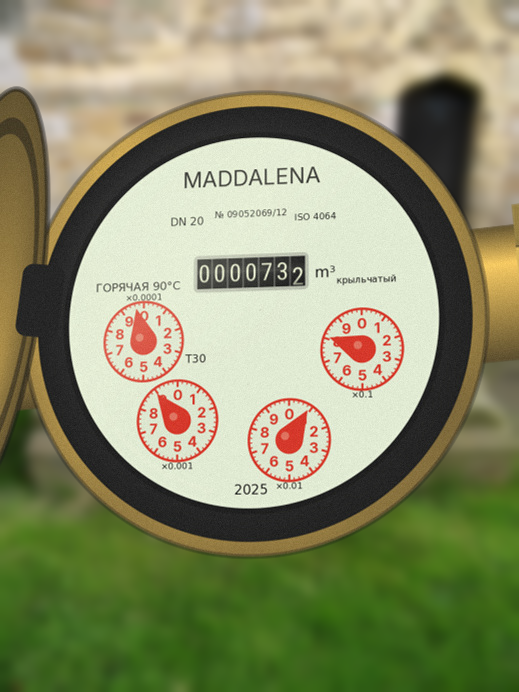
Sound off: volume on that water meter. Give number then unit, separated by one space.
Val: 731.8089 m³
